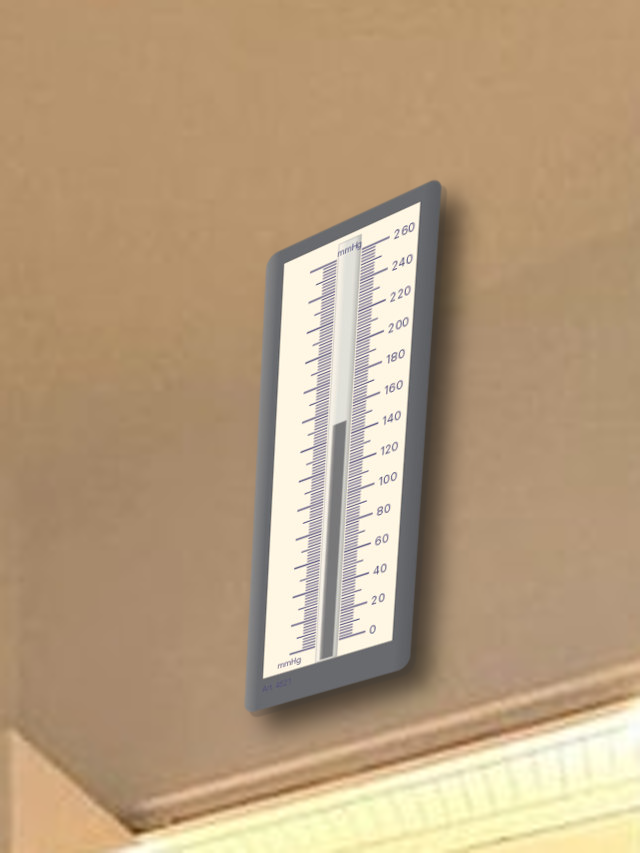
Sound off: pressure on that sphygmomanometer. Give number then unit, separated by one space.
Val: 150 mmHg
